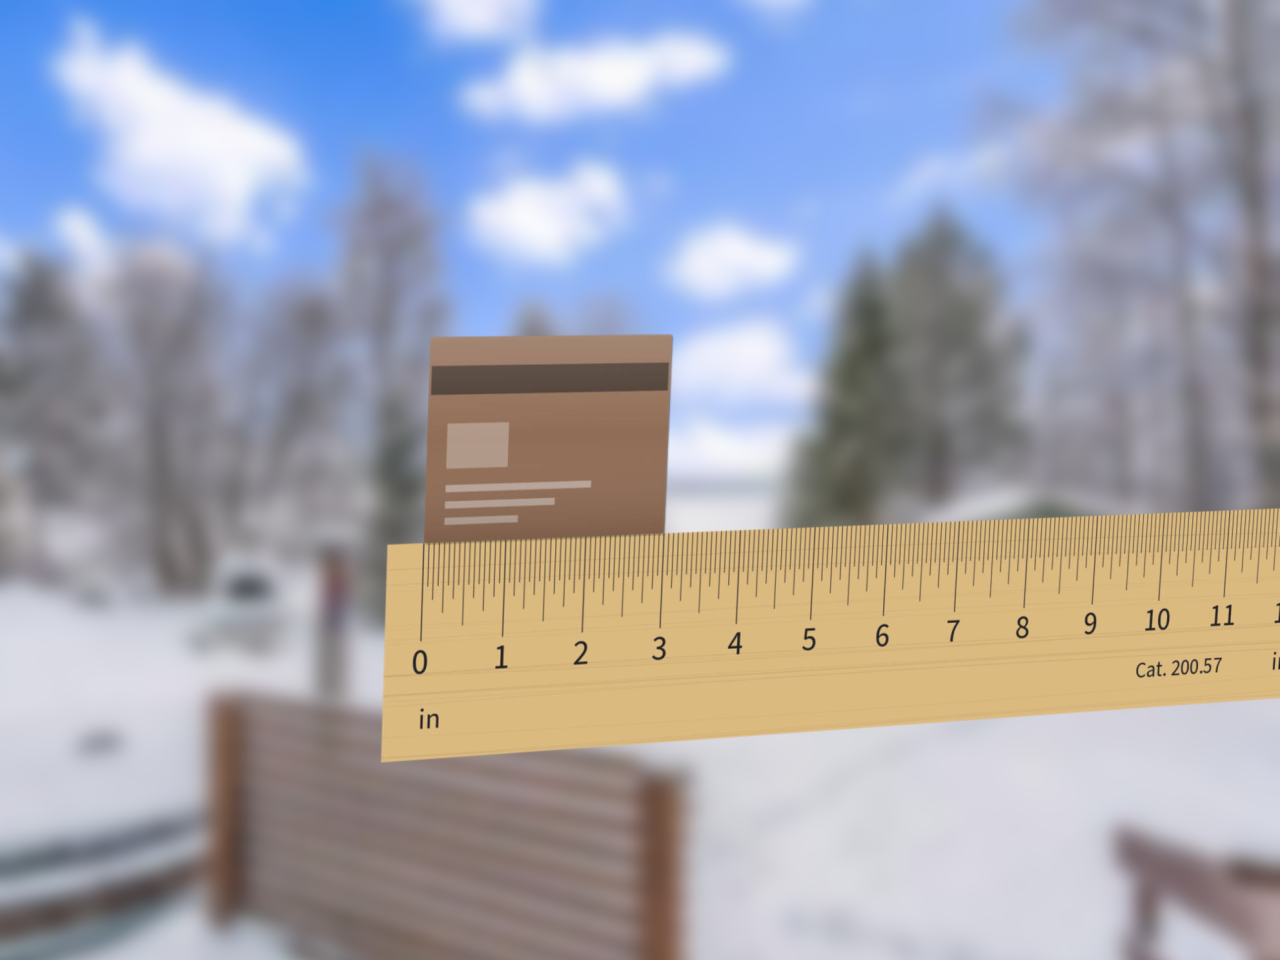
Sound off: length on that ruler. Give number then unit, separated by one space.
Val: 3 in
